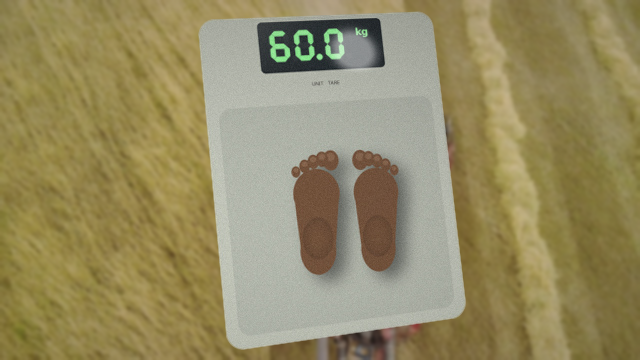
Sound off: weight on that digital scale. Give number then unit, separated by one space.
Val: 60.0 kg
